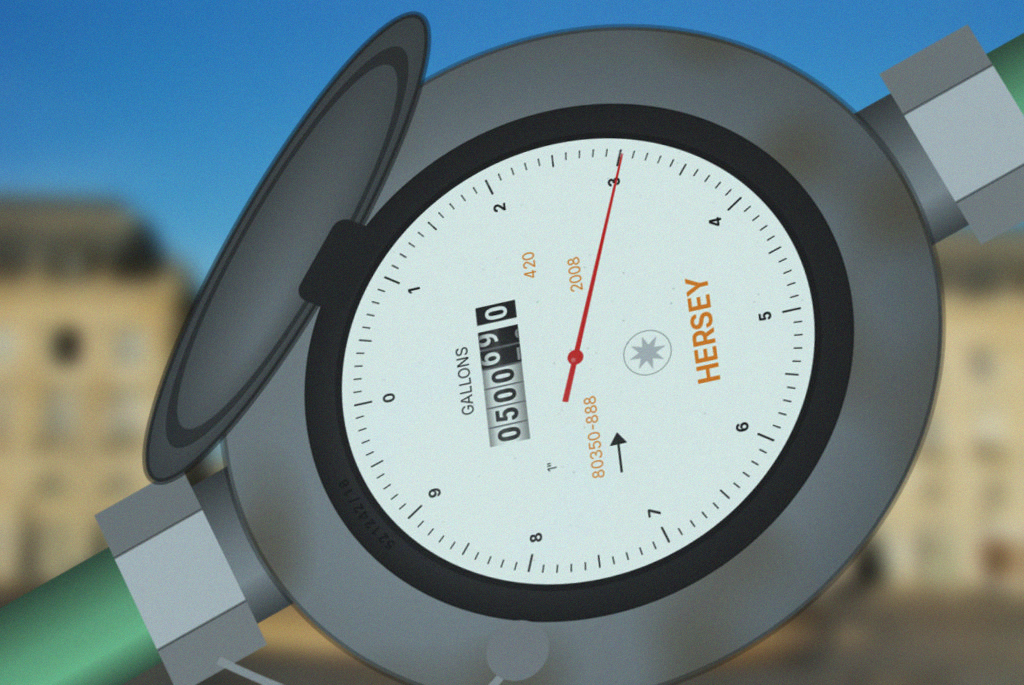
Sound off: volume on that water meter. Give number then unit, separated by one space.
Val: 500693.0 gal
